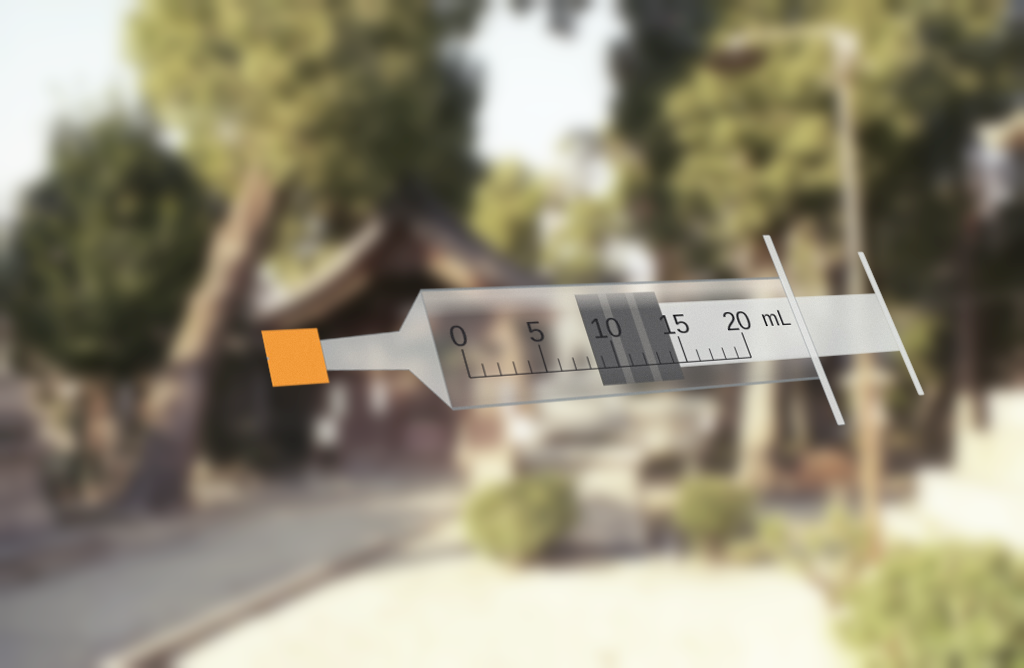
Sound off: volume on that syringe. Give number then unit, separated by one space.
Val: 8.5 mL
